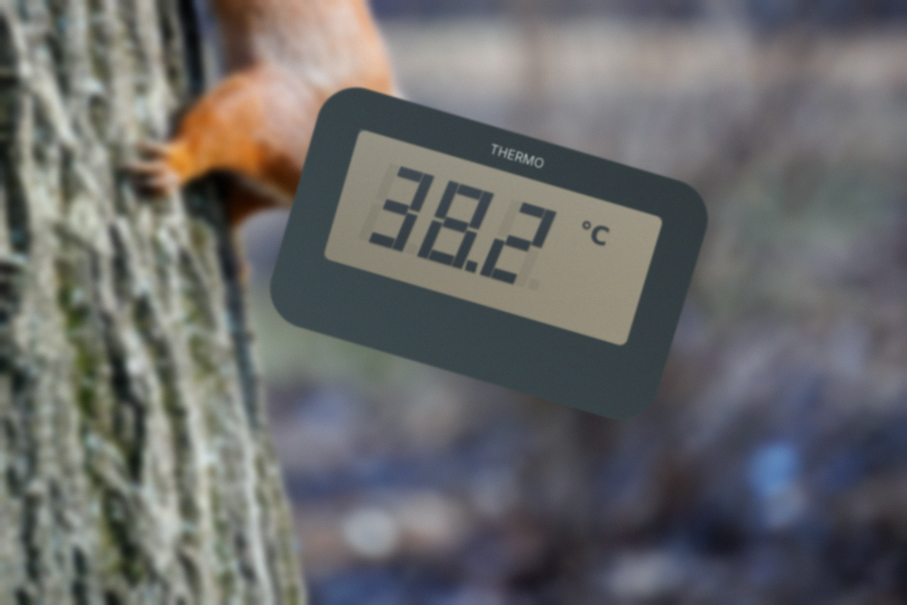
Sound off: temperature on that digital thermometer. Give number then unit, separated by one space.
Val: 38.2 °C
